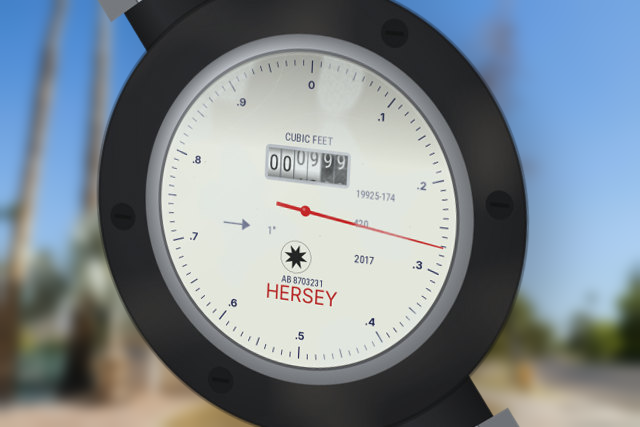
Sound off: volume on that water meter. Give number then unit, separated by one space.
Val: 999.27 ft³
